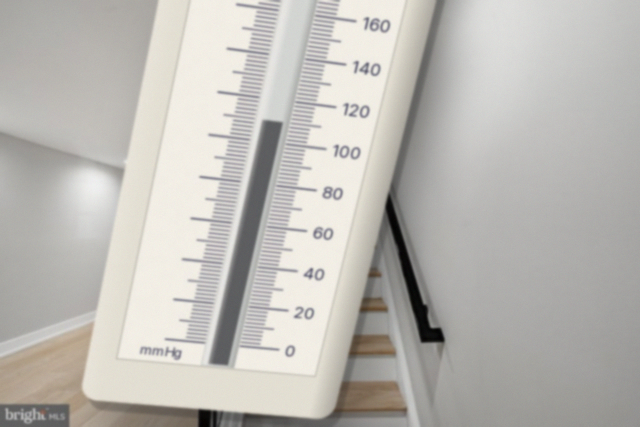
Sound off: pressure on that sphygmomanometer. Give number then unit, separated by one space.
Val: 110 mmHg
